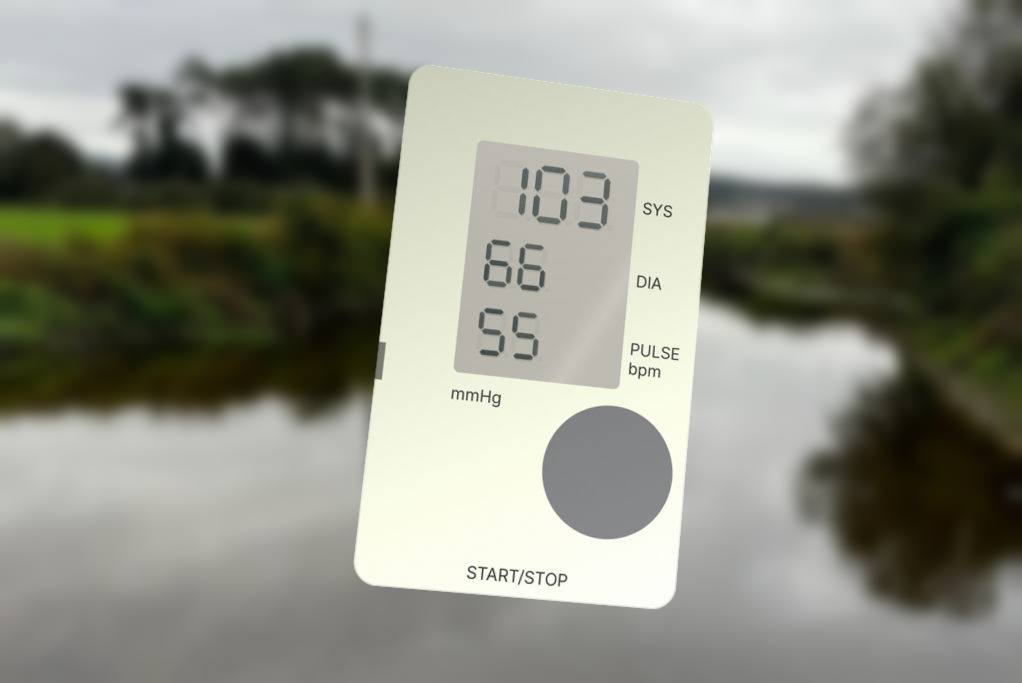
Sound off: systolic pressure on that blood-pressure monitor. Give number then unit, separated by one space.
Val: 103 mmHg
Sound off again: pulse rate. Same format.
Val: 55 bpm
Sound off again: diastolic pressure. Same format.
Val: 66 mmHg
